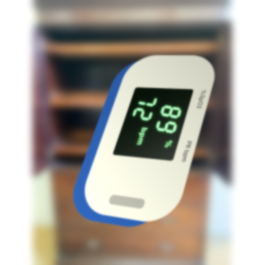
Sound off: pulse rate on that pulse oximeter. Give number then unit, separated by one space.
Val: 72 bpm
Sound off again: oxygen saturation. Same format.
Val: 89 %
